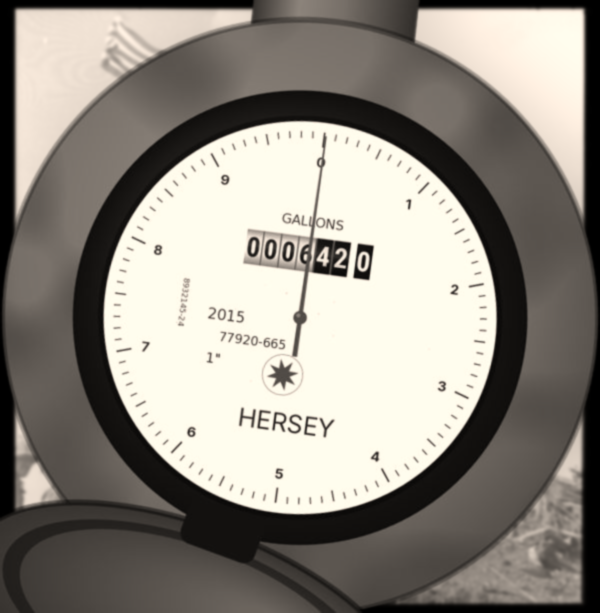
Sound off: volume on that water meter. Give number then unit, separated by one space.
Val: 6420.0 gal
